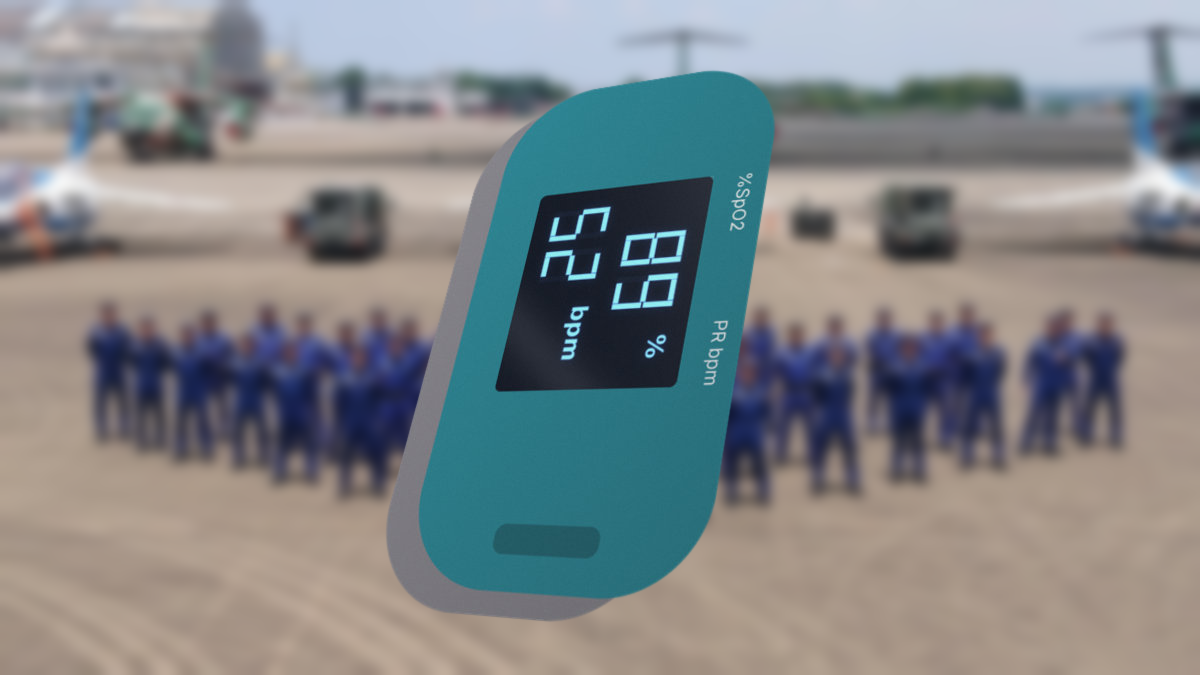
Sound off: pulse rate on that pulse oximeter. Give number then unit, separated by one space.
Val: 52 bpm
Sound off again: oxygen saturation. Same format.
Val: 89 %
